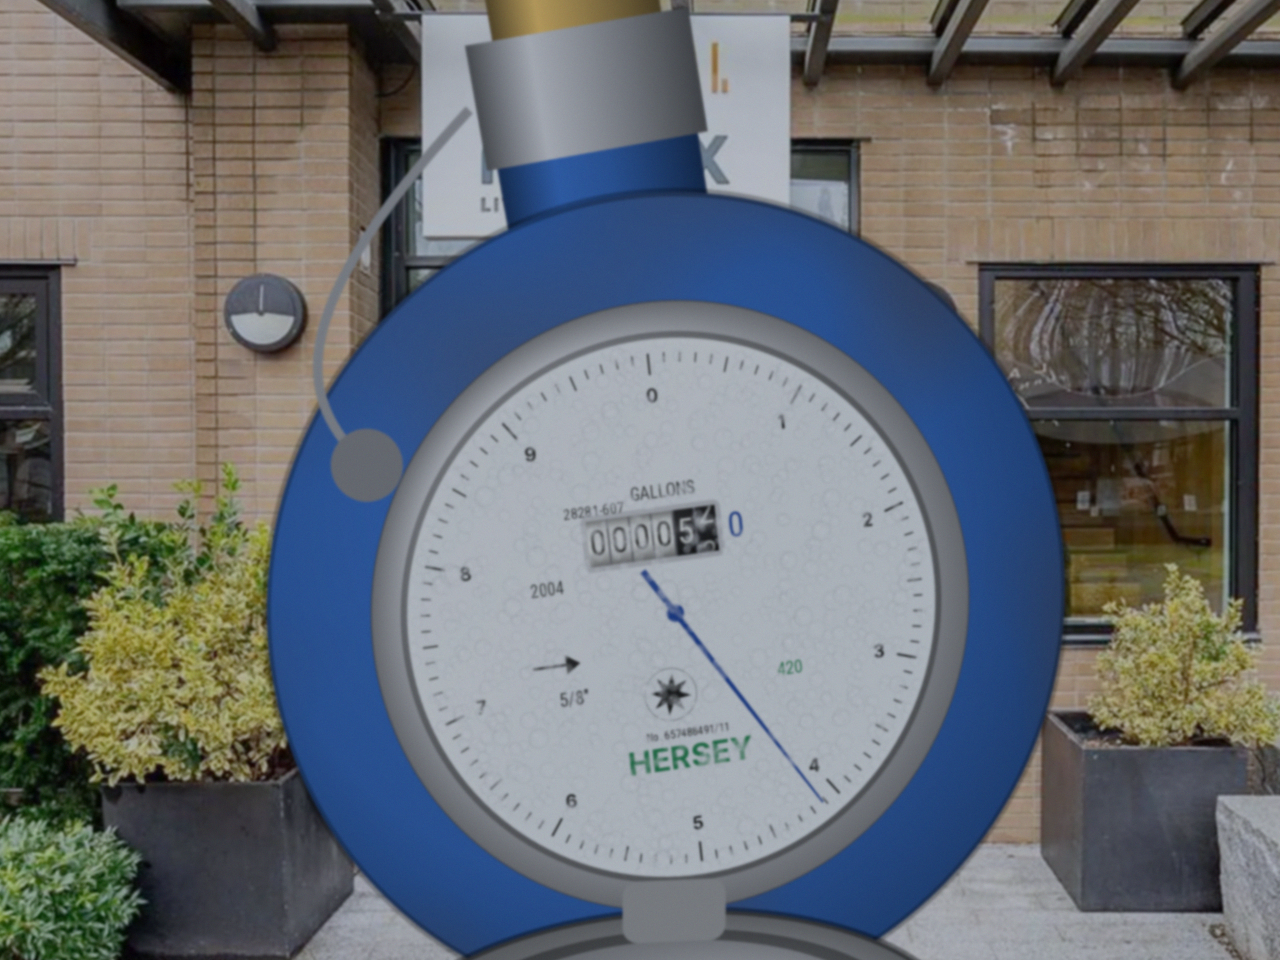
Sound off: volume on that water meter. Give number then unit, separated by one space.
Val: 524.1 gal
